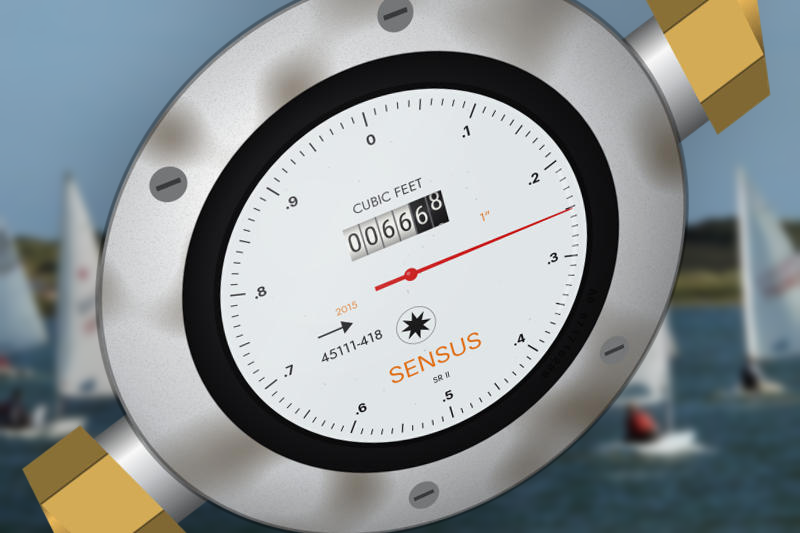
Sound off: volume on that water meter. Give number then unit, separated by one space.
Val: 6668.25 ft³
